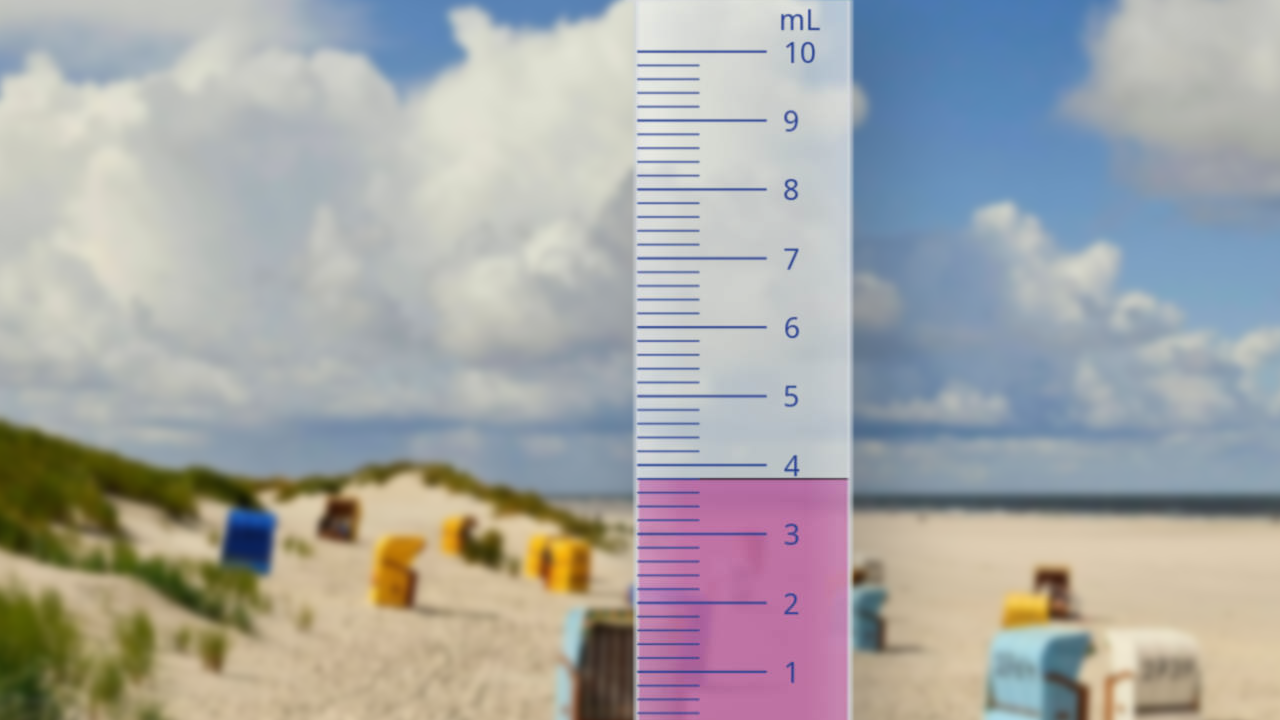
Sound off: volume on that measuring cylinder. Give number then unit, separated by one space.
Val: 3.8 mL
